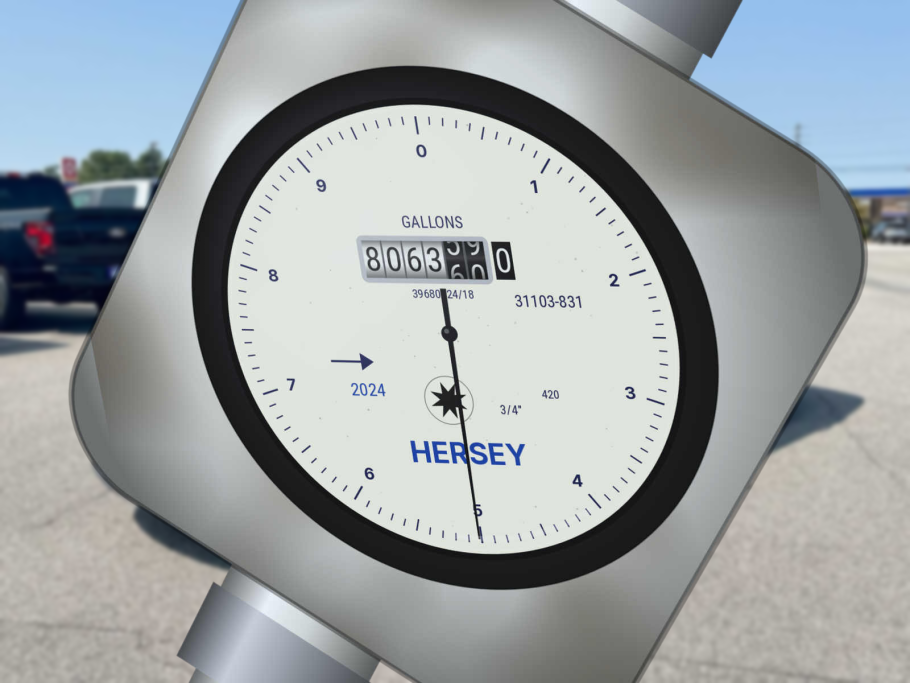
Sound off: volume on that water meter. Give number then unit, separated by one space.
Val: 8063595.0 gal
